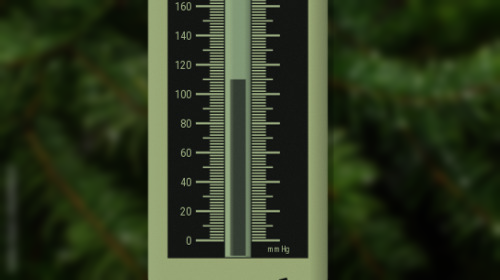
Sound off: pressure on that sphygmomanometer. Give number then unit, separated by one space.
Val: 110 mmHg
